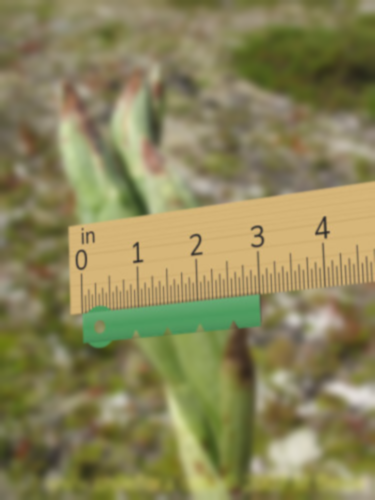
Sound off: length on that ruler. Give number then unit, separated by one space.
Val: 3 in
